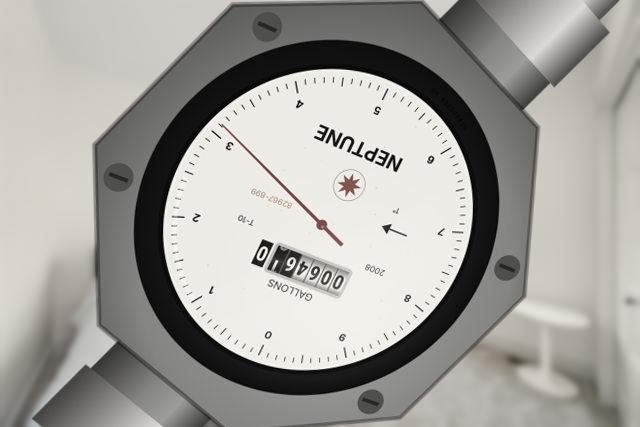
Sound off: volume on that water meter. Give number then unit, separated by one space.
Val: 64613.1 gal
